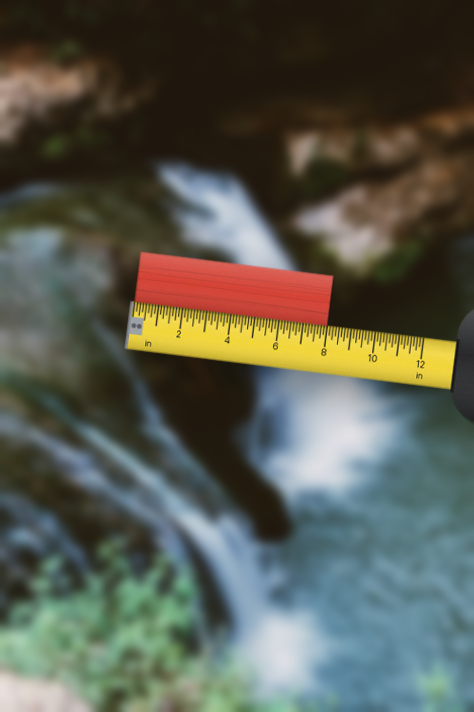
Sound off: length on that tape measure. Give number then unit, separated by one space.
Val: 8 in
